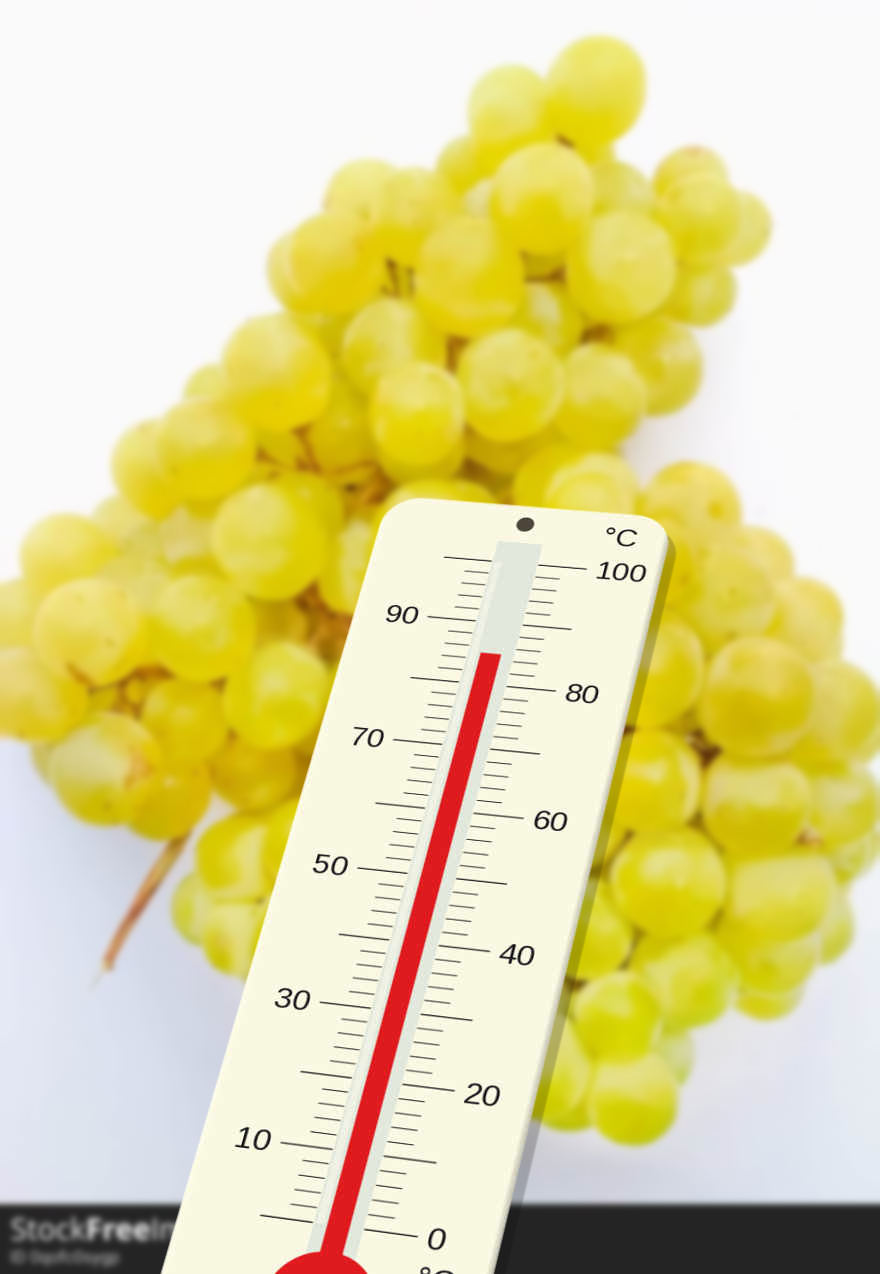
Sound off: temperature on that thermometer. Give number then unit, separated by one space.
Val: 85 °C
